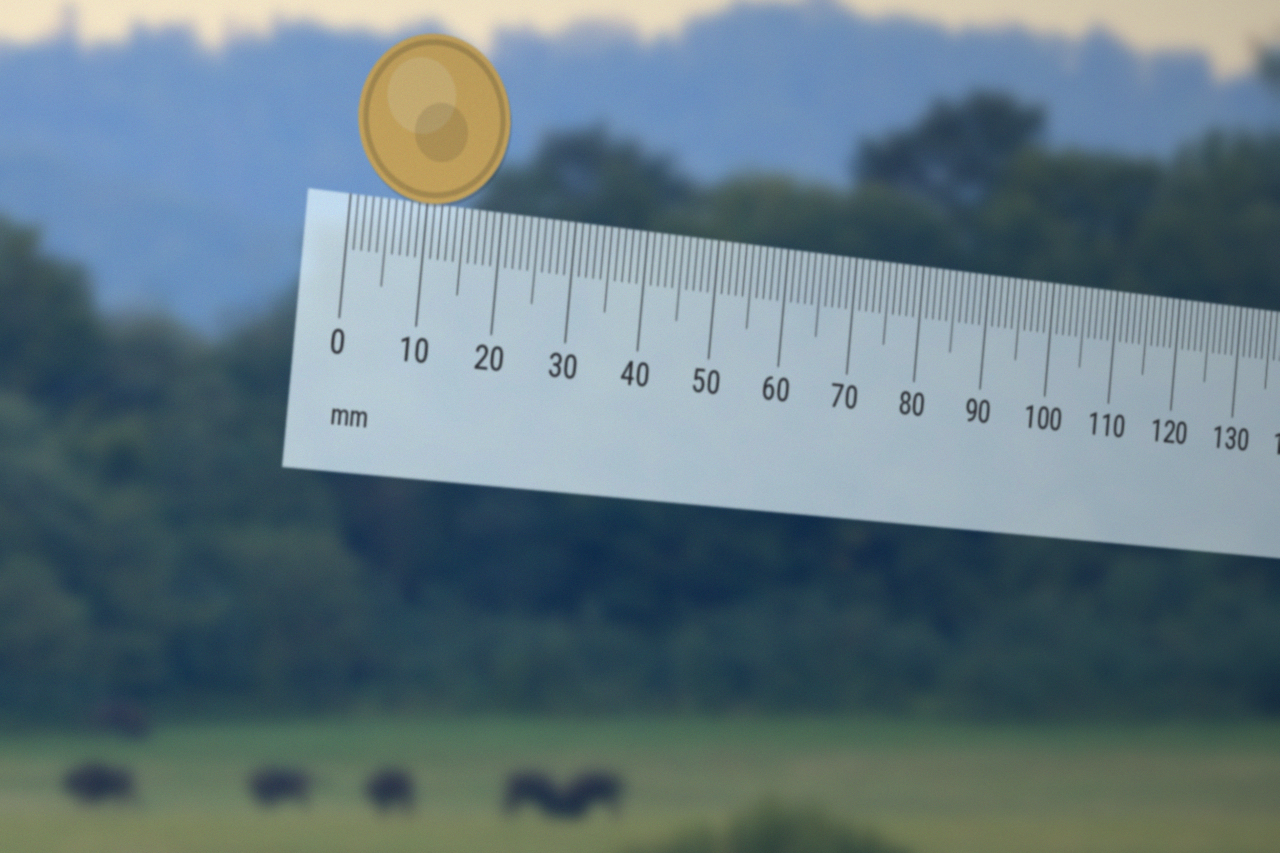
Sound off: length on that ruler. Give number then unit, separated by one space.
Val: 20 mm
